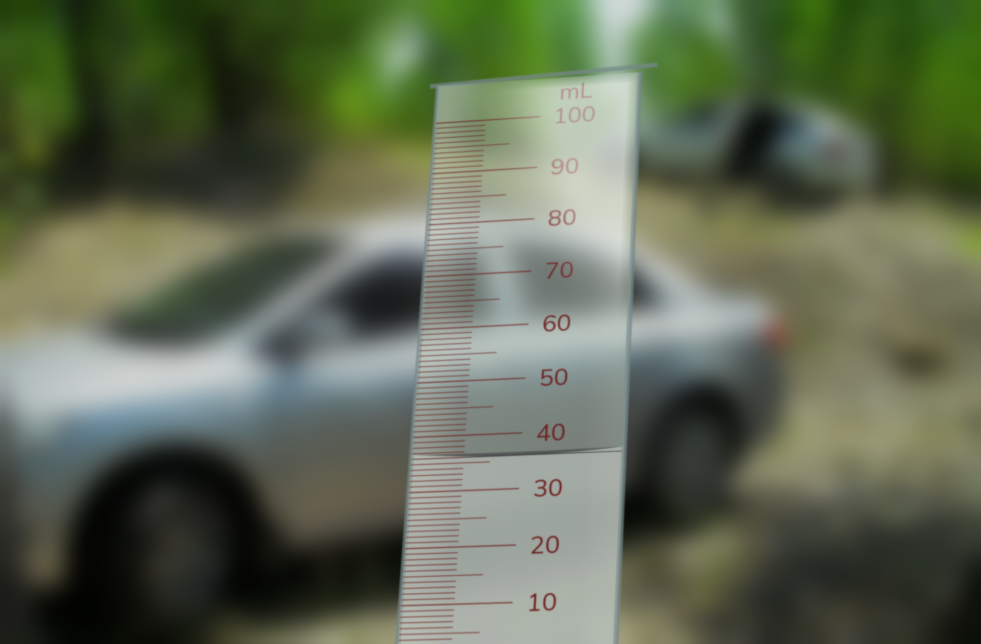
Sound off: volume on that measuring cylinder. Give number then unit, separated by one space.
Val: 36 mL
